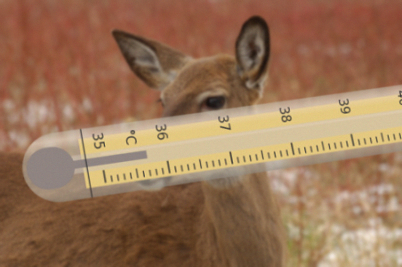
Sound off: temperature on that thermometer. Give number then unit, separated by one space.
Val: 35.7 °C
